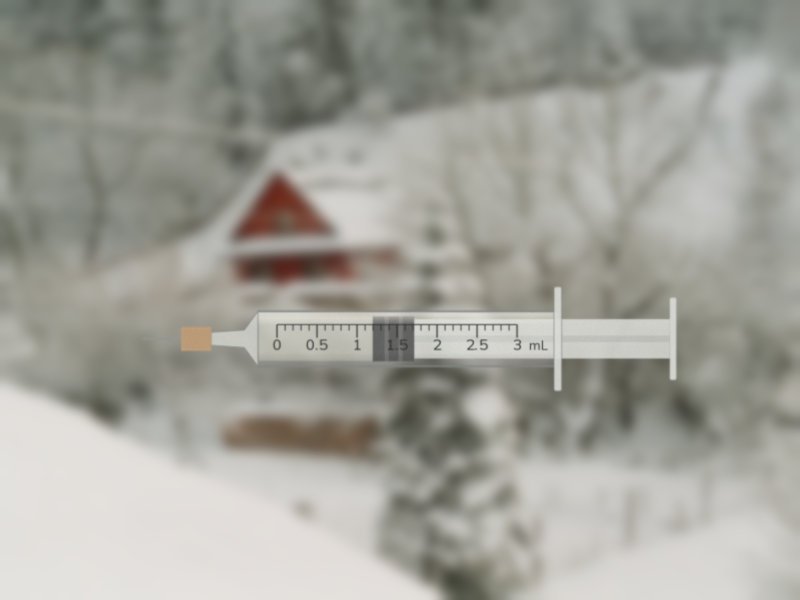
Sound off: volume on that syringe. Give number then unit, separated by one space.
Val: 1.2 mL
